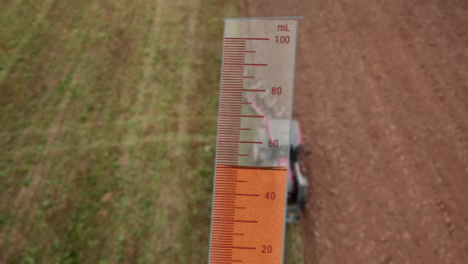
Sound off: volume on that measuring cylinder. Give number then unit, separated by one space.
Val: 50 mL
